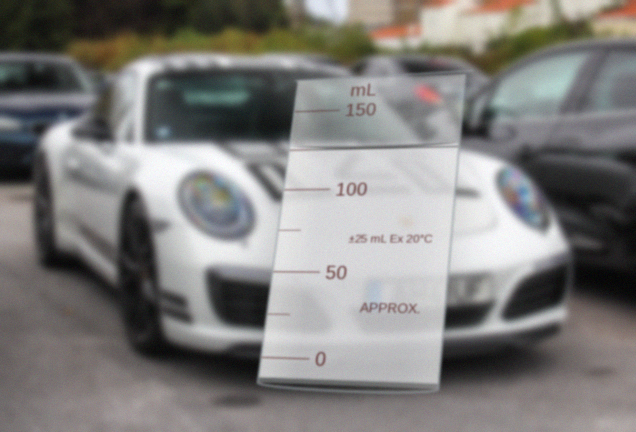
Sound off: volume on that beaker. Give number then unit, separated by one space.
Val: 125 mL
